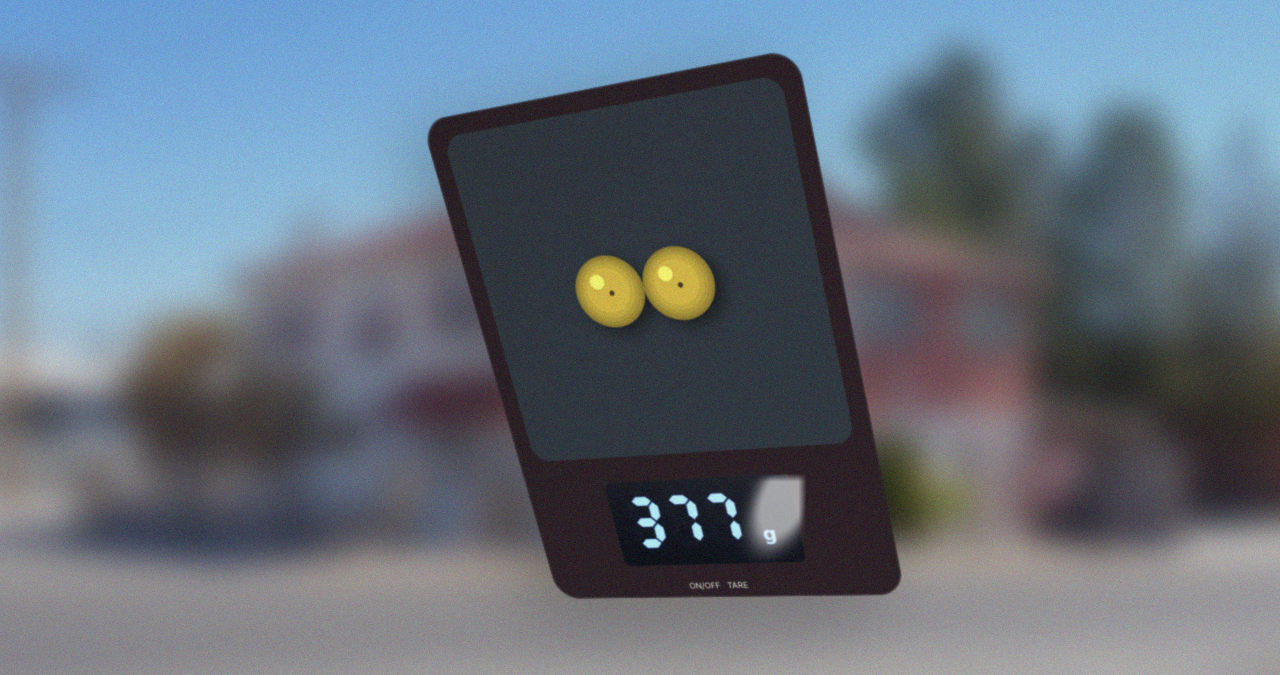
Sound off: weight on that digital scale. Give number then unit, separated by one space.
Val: 377 g
